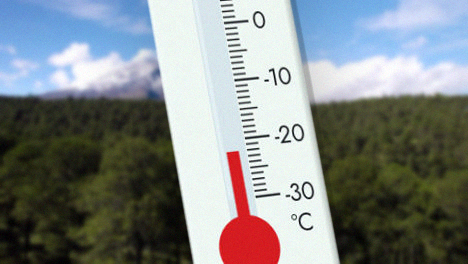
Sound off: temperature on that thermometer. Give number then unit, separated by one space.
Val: -22 °C
